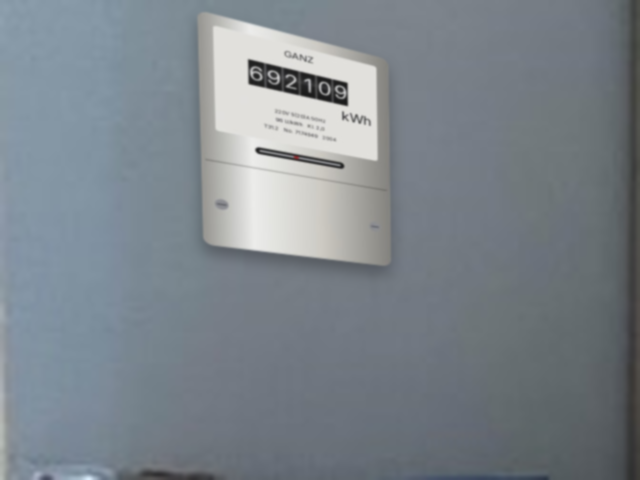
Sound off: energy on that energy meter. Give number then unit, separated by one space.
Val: 692109 kWh
